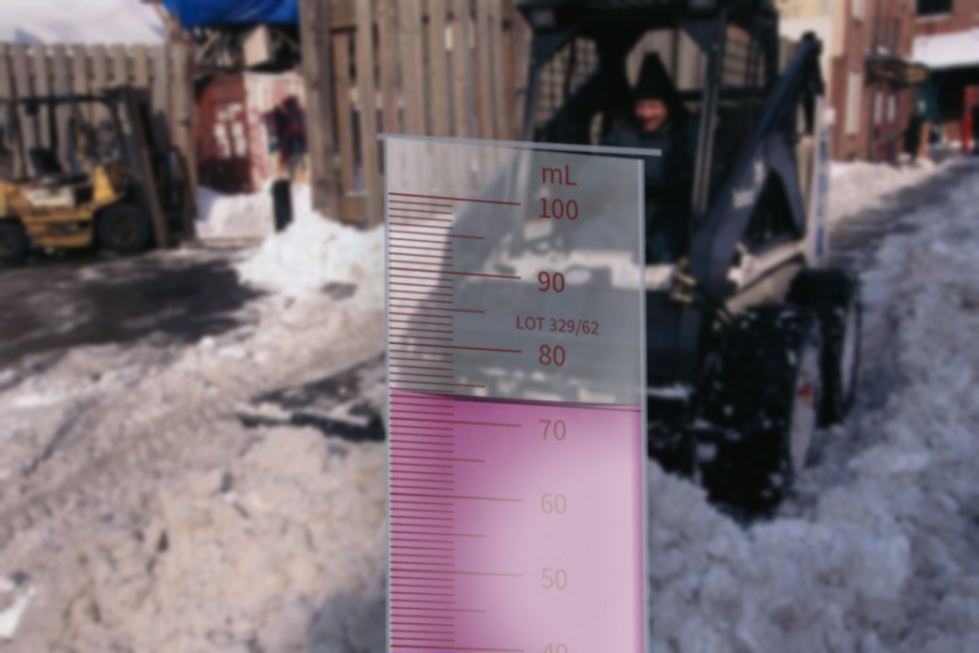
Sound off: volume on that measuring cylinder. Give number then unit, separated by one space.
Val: 73 mL
